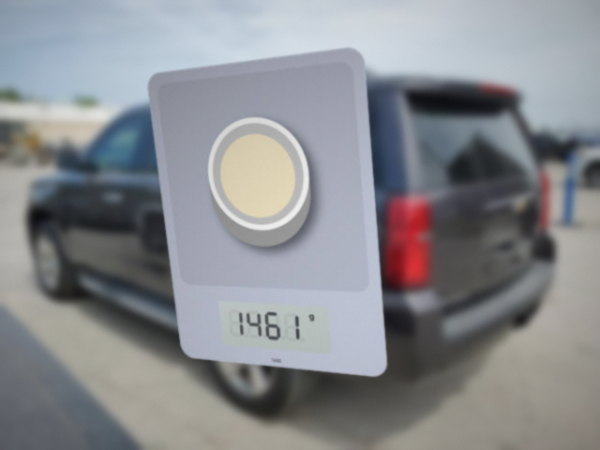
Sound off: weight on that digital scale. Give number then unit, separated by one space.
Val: 1461 g
